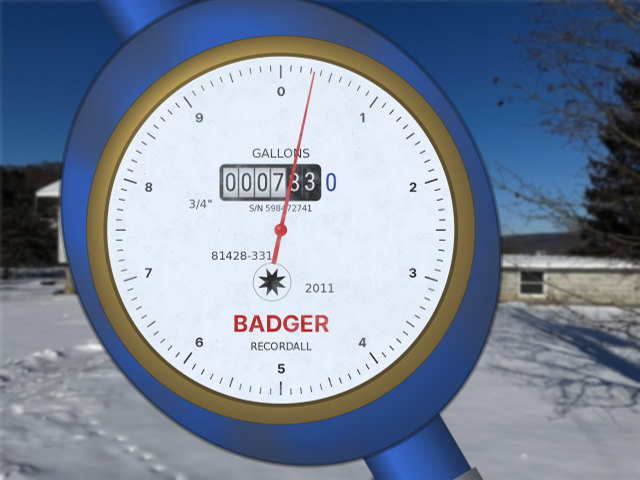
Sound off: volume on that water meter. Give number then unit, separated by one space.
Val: 7830.3 gal
